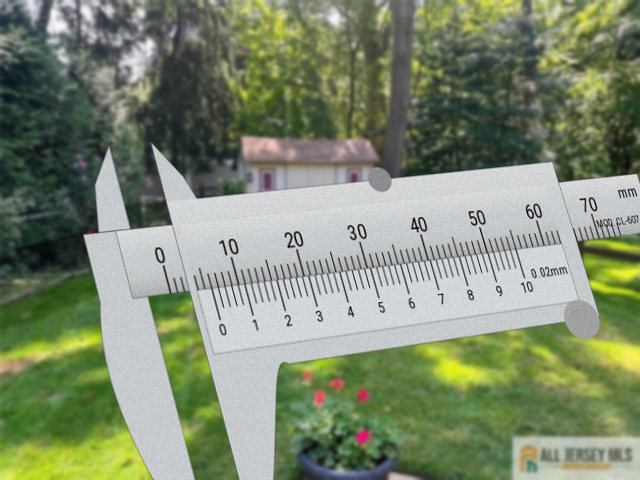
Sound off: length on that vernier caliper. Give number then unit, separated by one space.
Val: 6.0 mm
